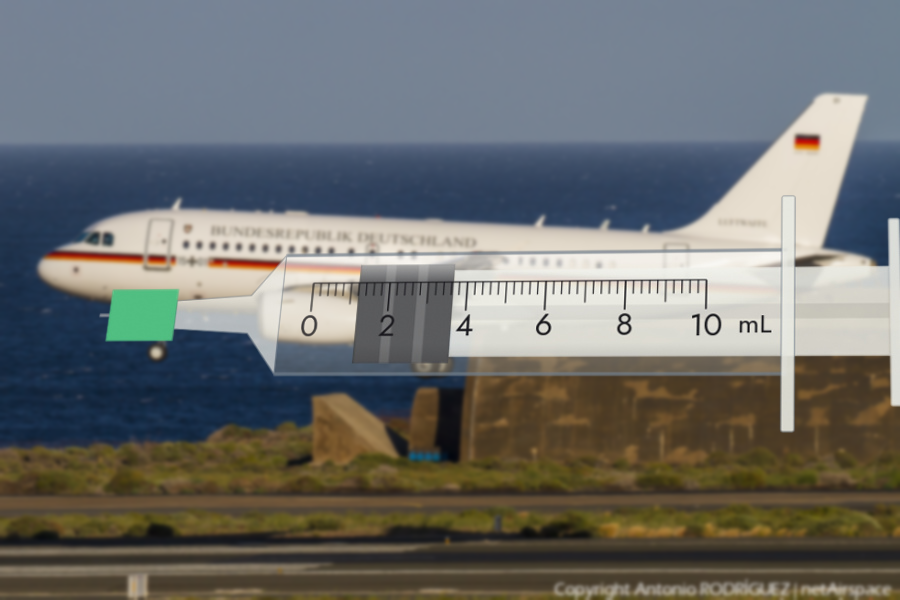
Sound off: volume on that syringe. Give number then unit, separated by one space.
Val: 1.2 mL
